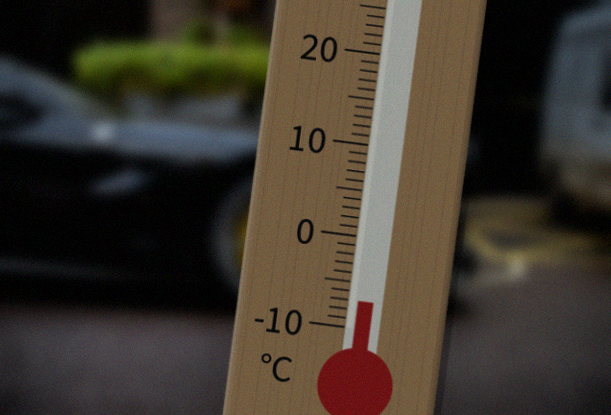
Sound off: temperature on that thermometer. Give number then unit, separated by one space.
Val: -7 °C
